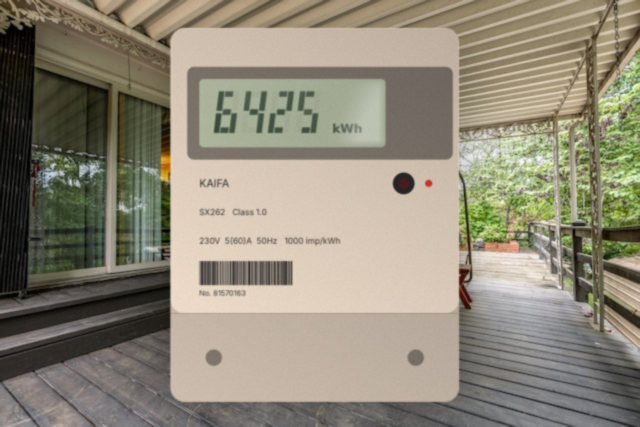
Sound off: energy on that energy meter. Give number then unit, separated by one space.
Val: 6425 kWh
